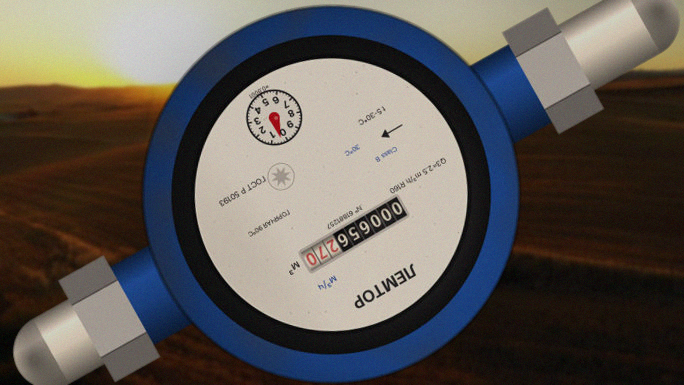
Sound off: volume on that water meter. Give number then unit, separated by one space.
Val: 656.2700 m³
